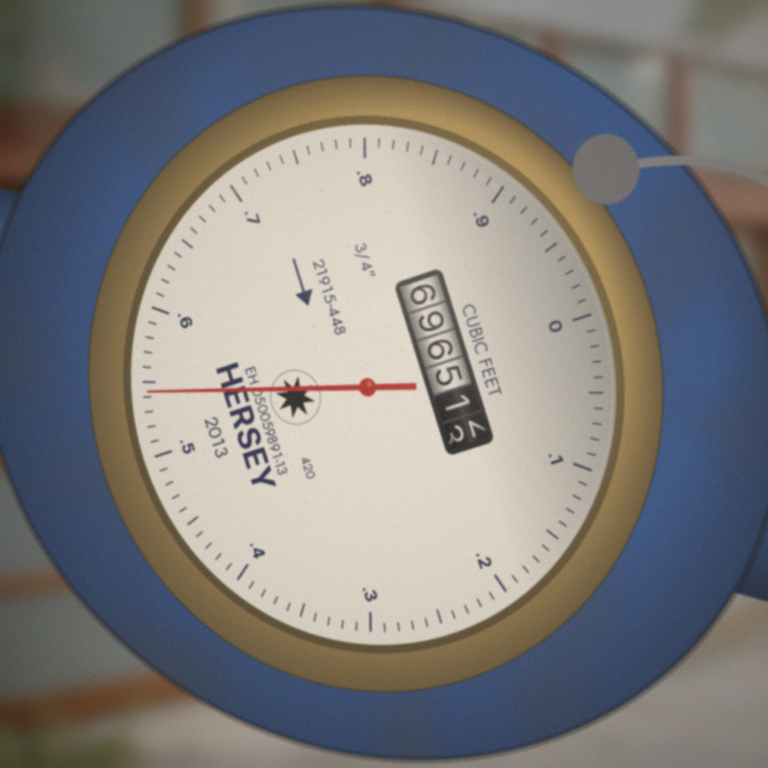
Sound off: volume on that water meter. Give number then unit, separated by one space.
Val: 696512.54 ft³
